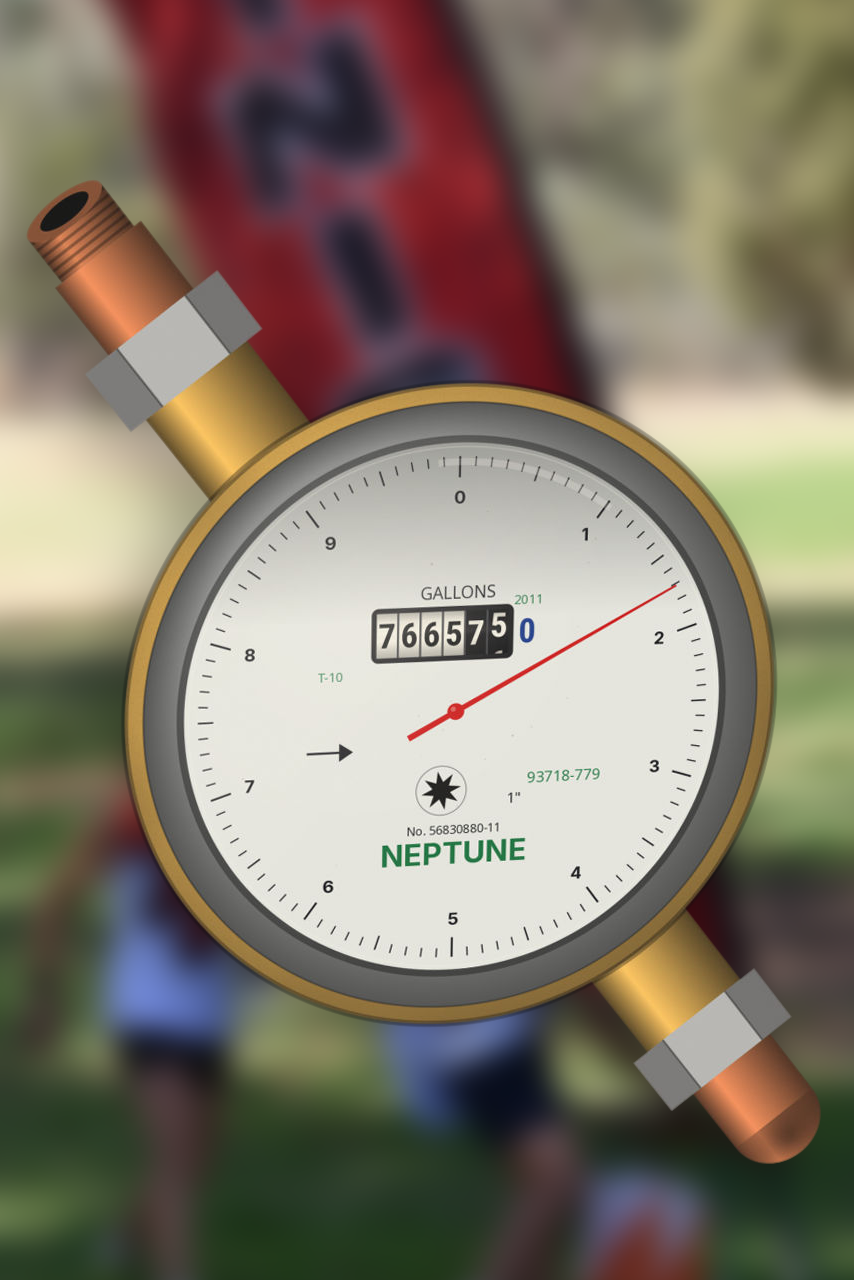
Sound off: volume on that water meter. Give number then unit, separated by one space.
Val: 7665751.7 gal
